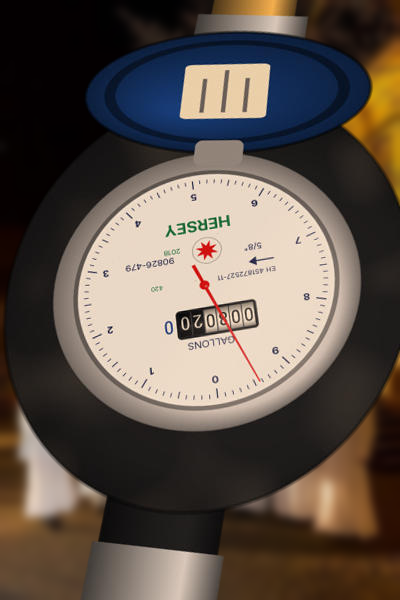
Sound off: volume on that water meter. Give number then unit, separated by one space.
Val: 80199.4 gal
